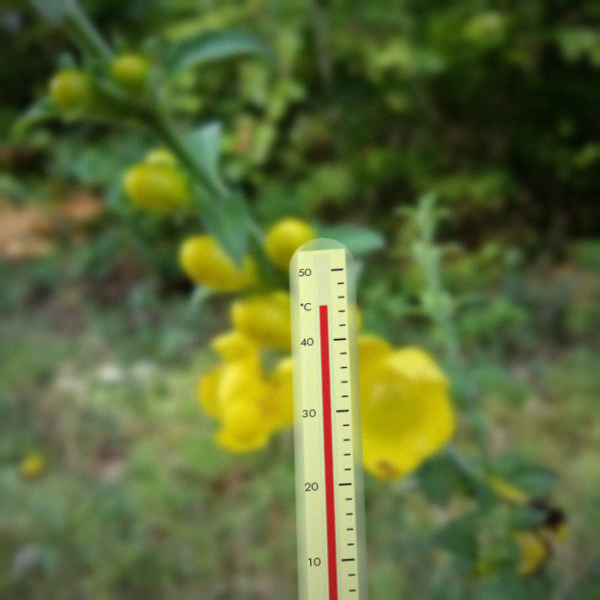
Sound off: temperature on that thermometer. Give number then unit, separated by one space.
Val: 45 °C
